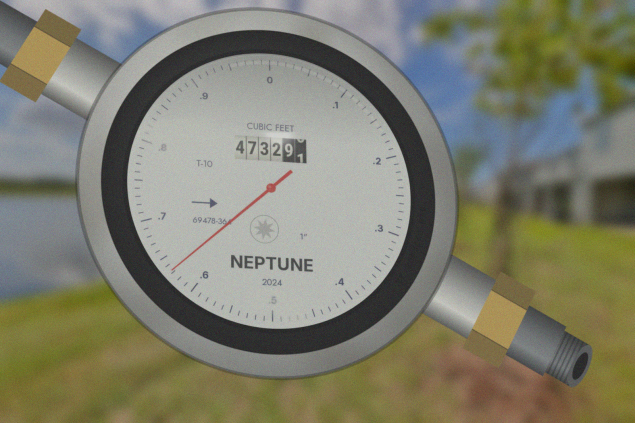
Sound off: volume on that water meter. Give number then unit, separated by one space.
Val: 473290.63 ft³
